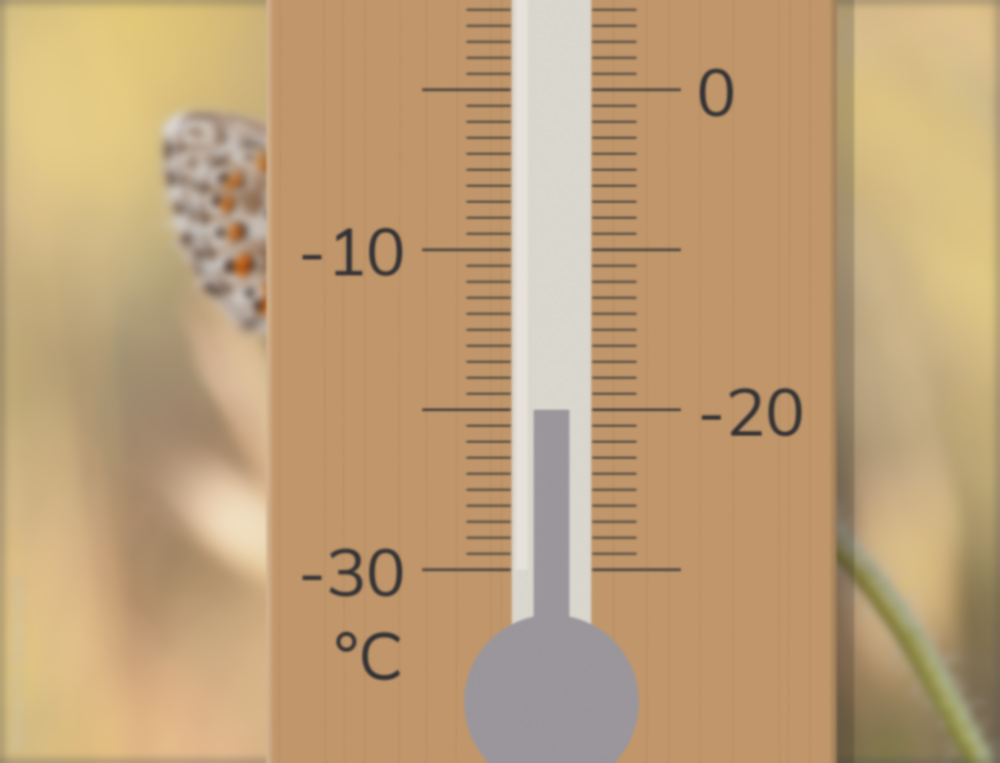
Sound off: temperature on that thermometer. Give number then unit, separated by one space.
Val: -20 °C
